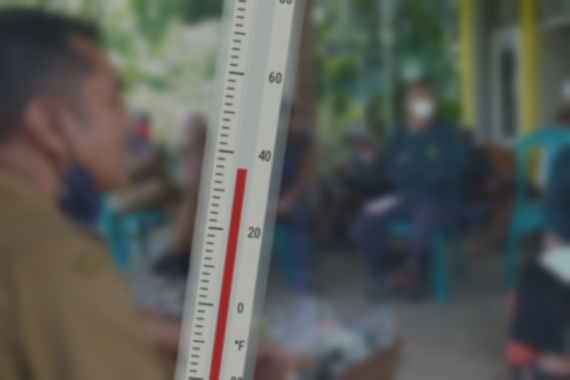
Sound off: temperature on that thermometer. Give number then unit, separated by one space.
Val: 36 °F
